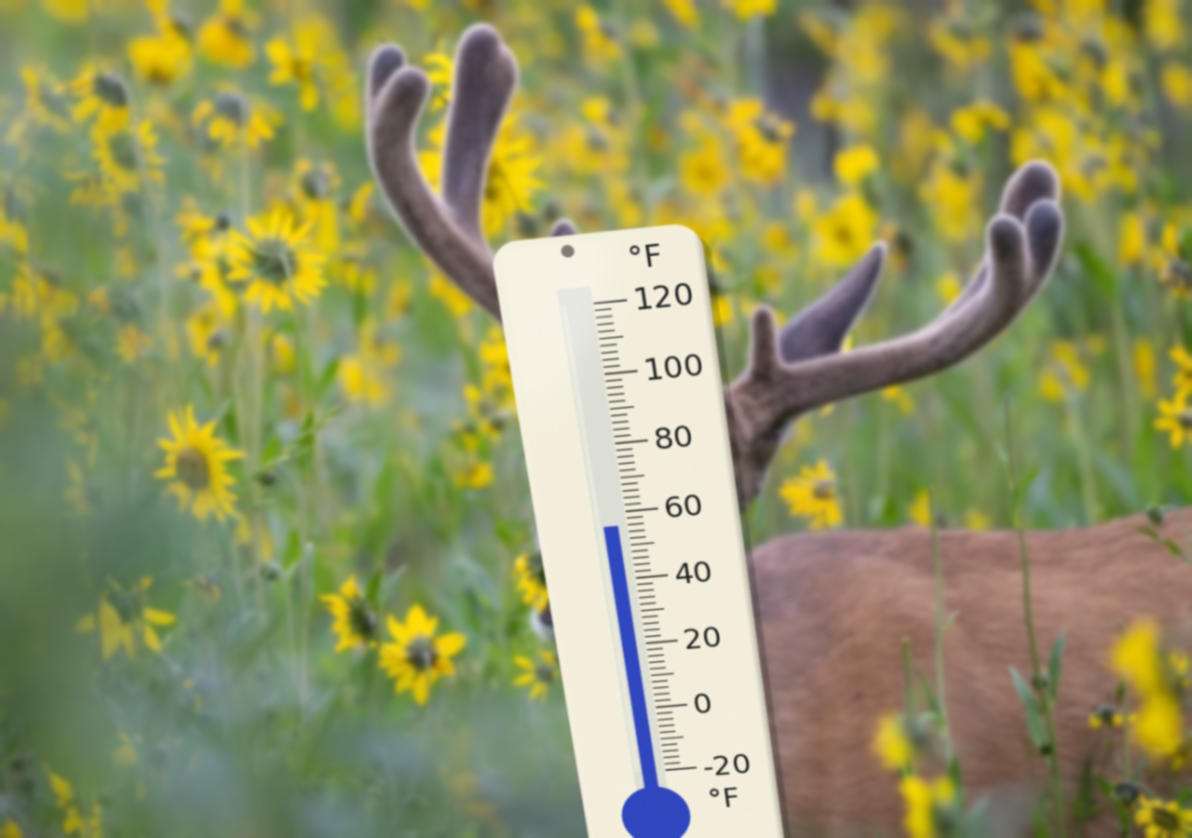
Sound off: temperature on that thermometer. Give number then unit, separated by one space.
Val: 56 °F
